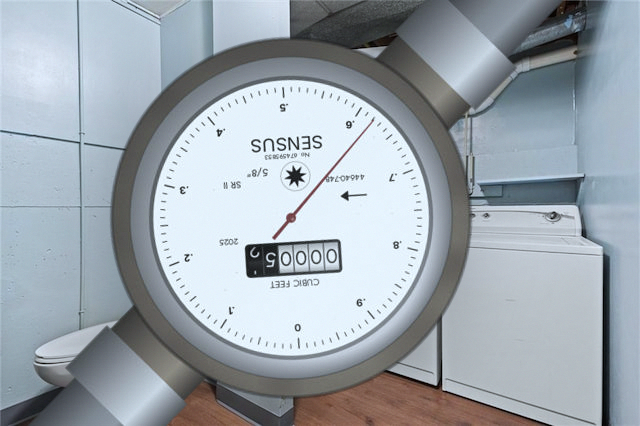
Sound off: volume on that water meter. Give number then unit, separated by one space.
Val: 51.62 ft³
